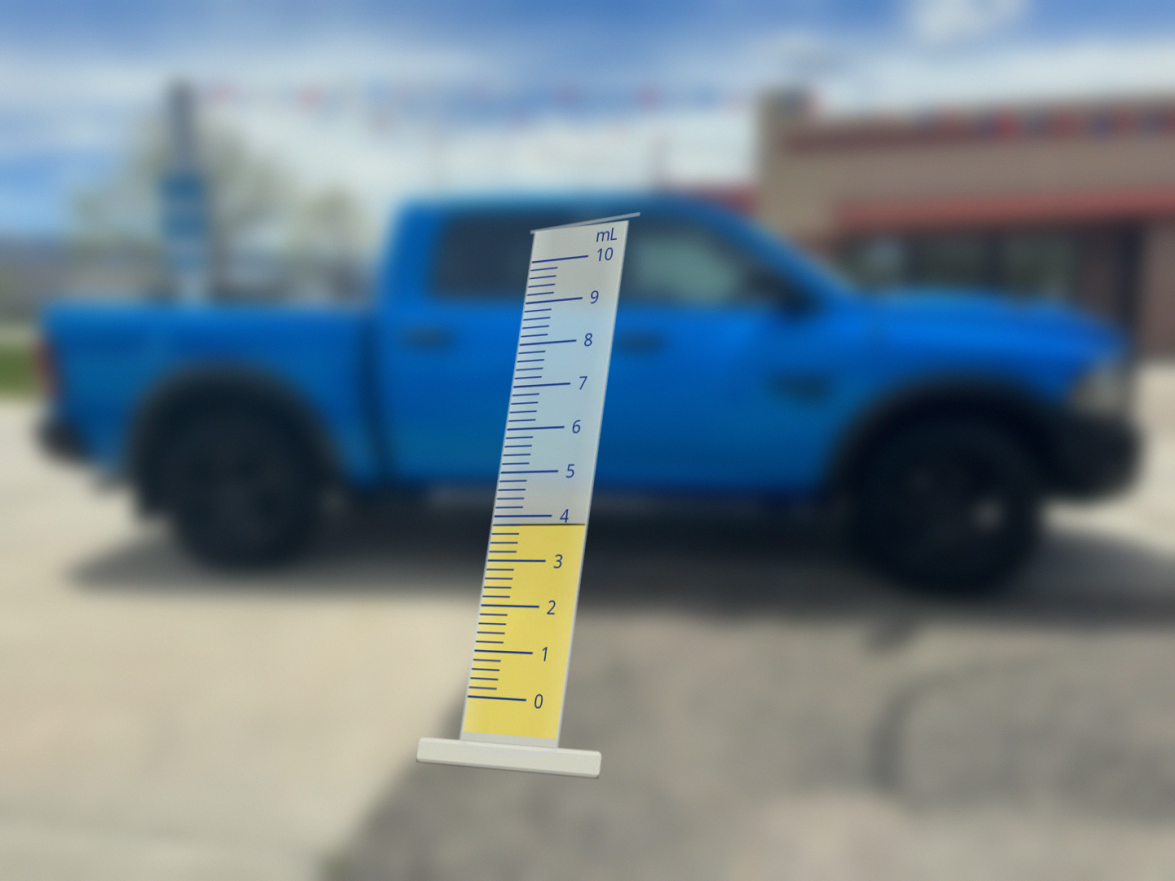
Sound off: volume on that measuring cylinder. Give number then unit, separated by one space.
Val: 3.8 mL
